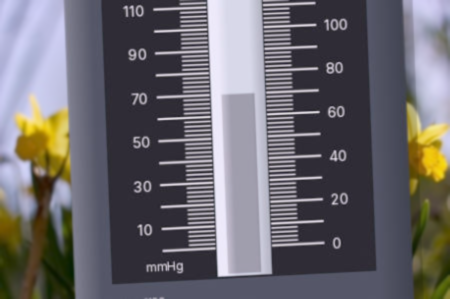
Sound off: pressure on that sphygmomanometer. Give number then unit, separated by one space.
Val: 70 mmHg
